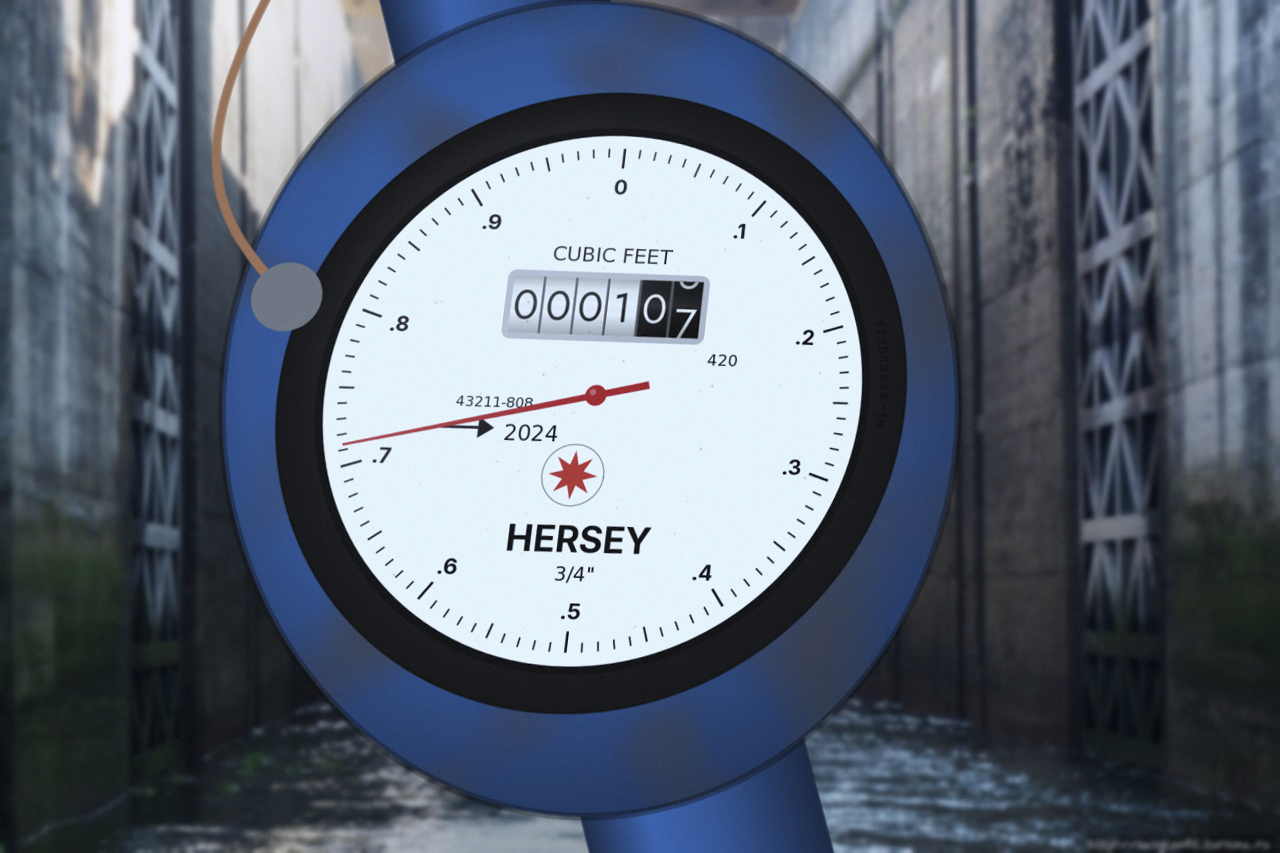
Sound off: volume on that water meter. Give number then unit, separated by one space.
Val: 106.71 ft³
